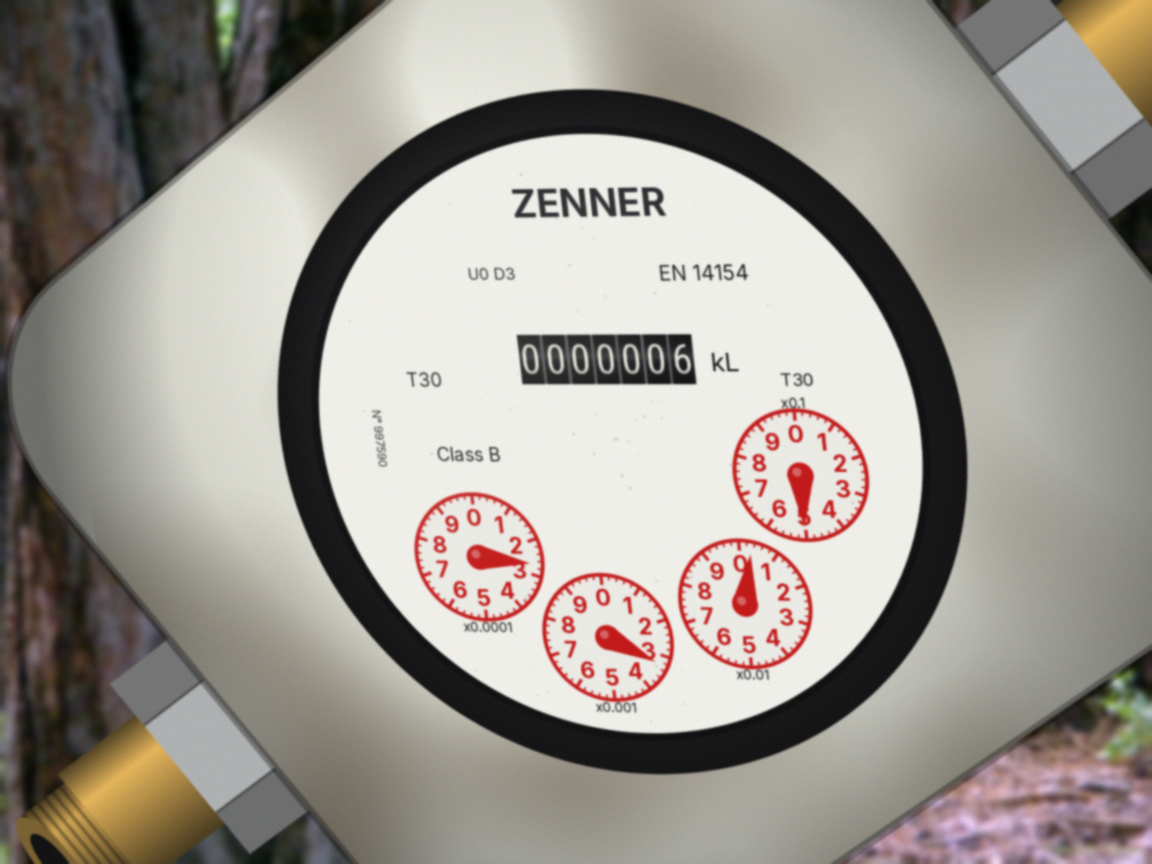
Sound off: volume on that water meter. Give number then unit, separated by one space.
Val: 6.5032 kL
